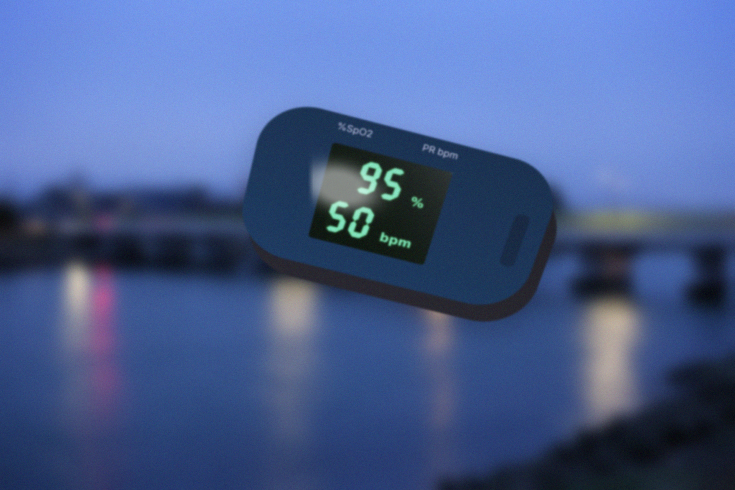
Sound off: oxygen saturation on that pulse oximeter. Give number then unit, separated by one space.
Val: 95 %
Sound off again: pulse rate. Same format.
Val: 50 bpm
